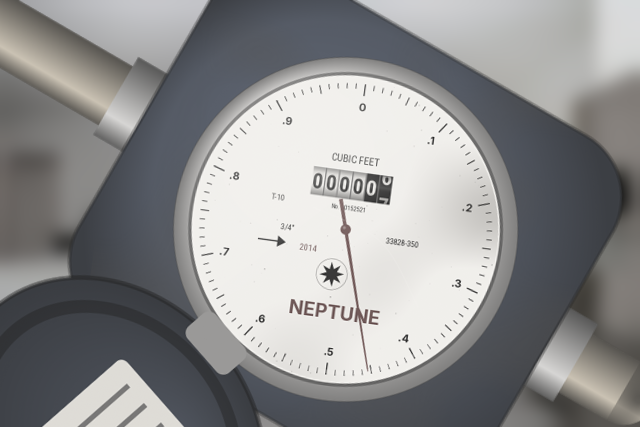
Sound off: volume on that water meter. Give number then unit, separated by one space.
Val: 6.45 ft³
